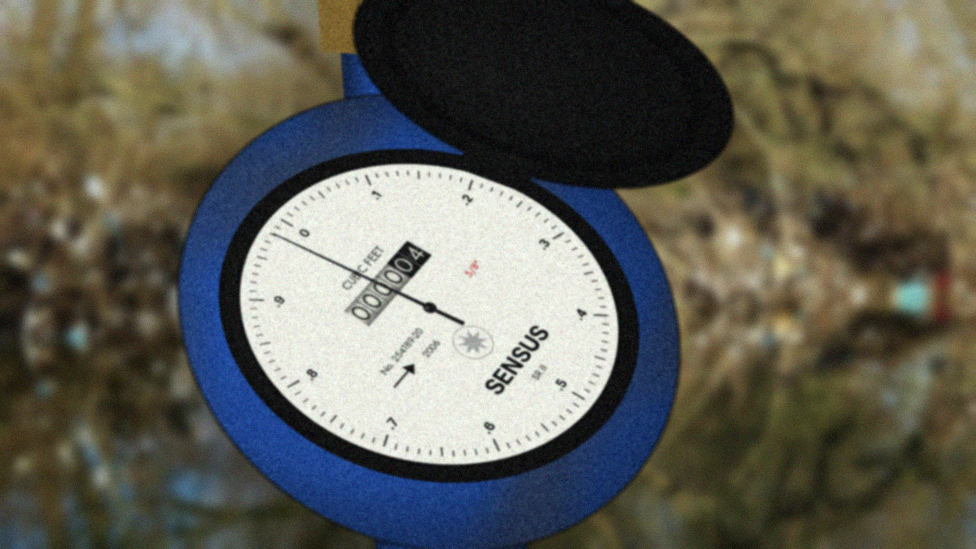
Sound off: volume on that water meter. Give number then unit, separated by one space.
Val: 3.98 ft³
